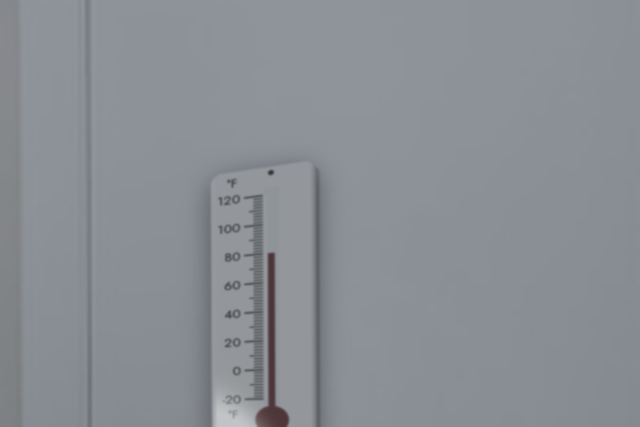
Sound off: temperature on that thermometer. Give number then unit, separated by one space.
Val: 80 °F
